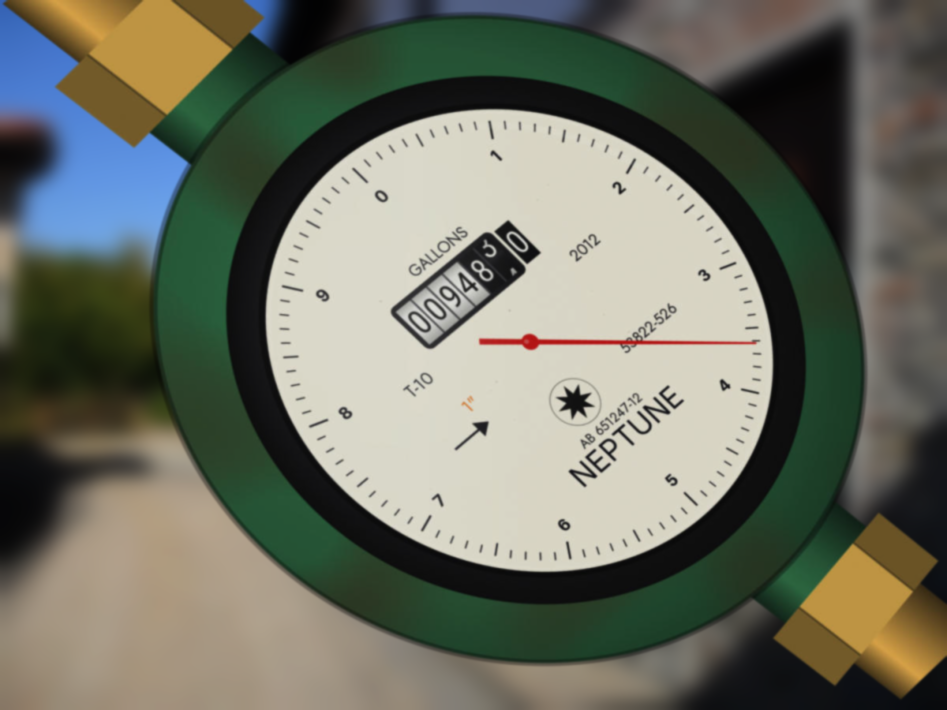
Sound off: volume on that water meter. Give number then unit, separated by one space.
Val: 94833.6 gal
